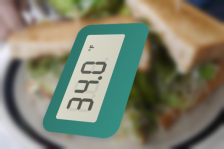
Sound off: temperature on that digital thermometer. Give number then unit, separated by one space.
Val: 34.0 °F
